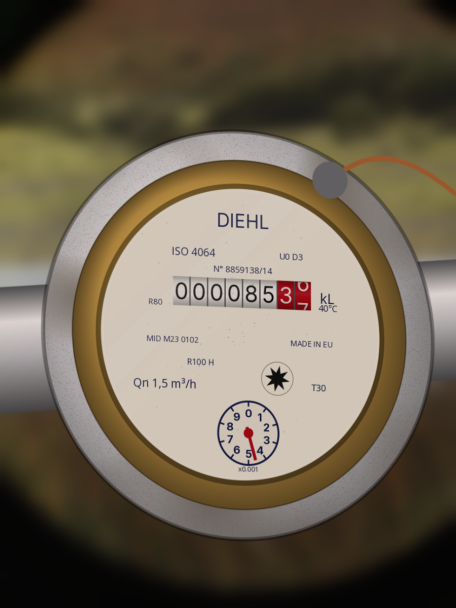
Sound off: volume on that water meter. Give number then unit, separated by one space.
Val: 85.364 kL
